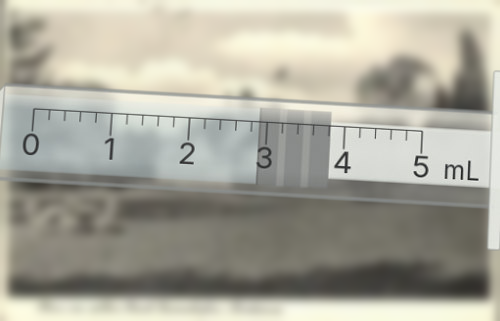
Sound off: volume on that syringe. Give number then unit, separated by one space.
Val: 2.9 mL
